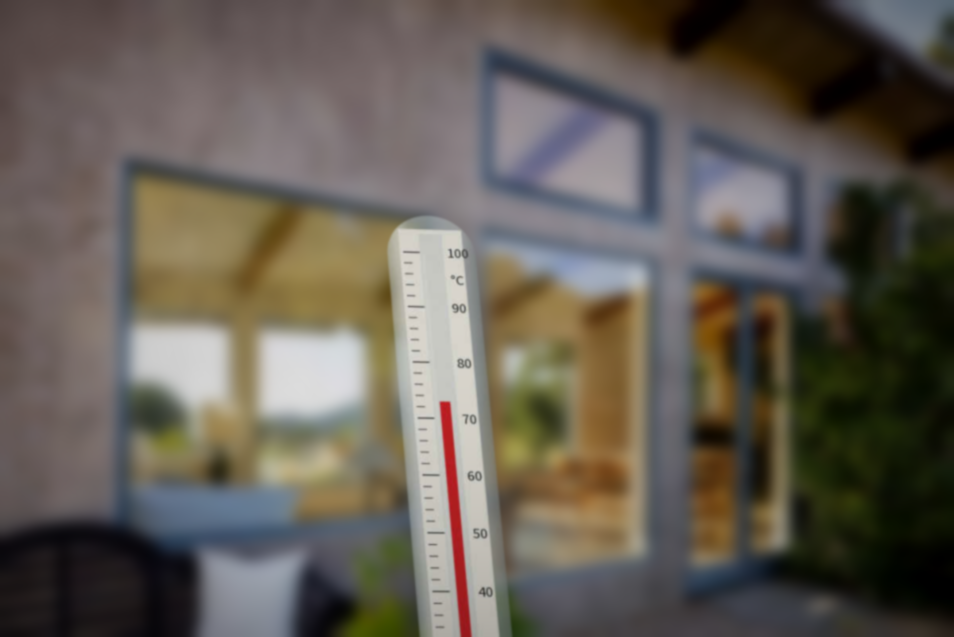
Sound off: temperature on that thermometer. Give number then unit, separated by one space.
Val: 73 °C
